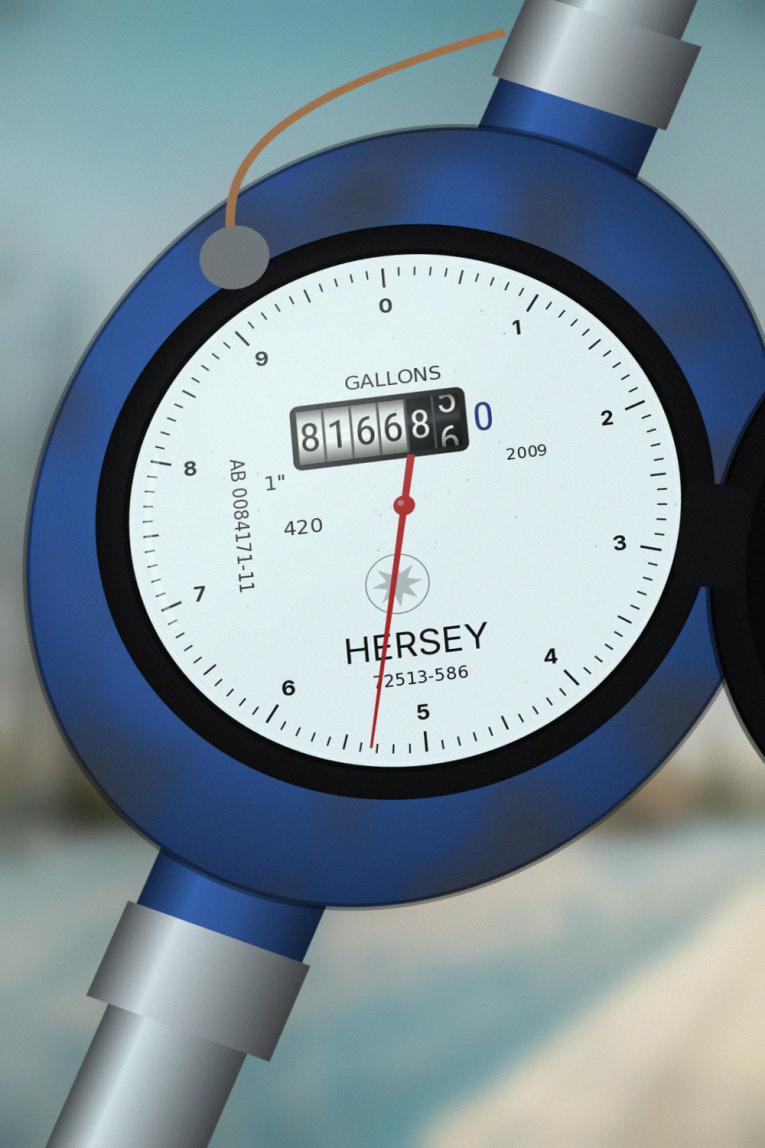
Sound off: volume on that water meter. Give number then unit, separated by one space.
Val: 8166855.3 gal
